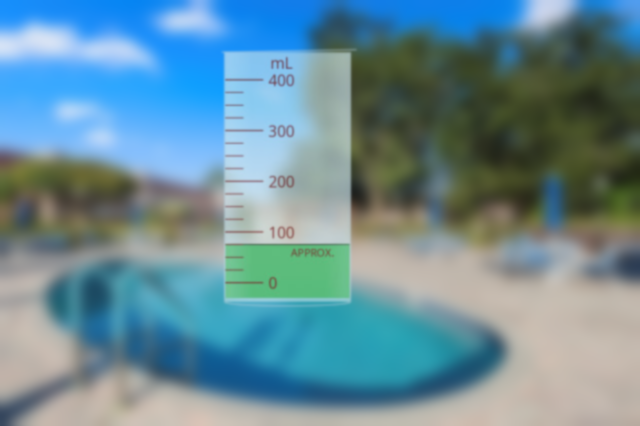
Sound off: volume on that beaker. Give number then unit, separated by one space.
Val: 75 mL
